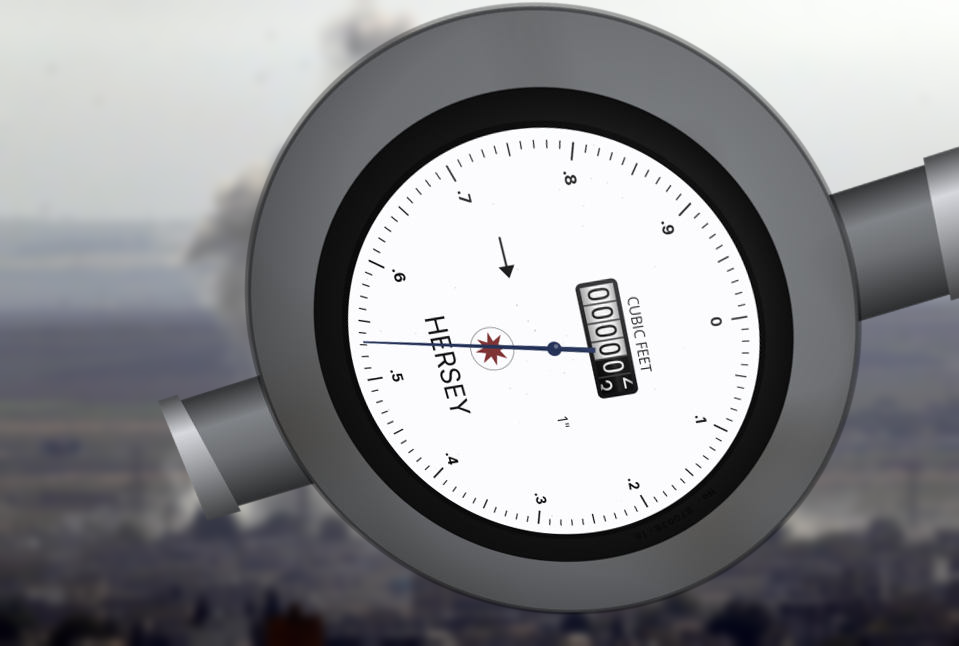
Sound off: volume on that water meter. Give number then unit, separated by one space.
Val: 2.53 ft³
